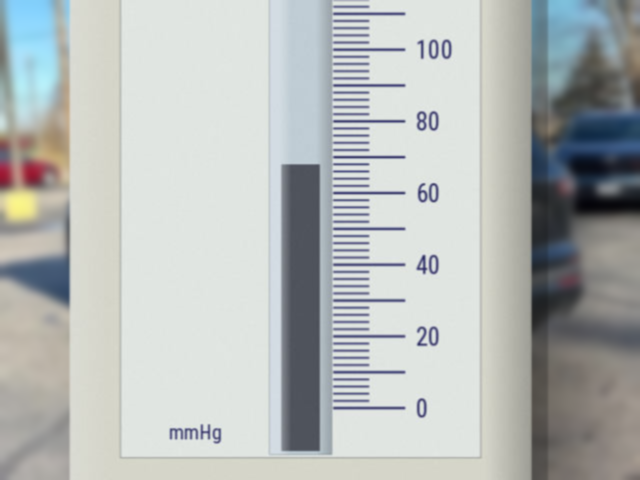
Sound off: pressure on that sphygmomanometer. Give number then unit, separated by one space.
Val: 68 mmHg
